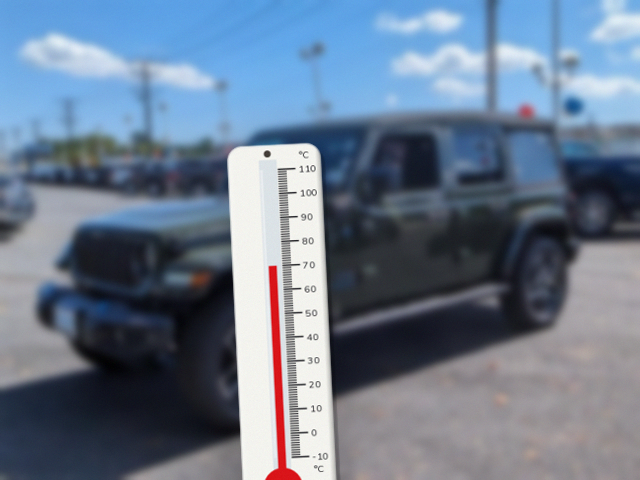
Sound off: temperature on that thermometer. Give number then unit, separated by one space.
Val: 70 °C
